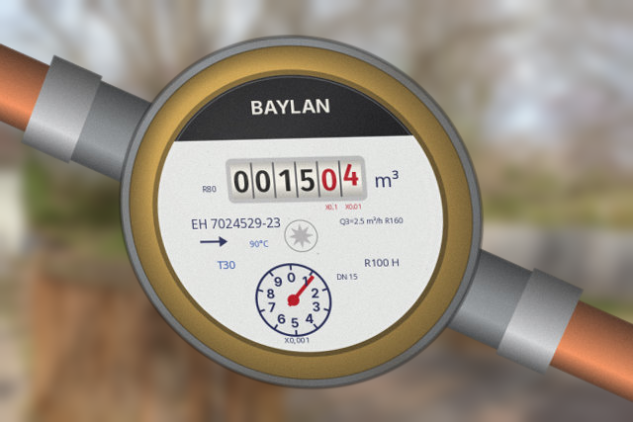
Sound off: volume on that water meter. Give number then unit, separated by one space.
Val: 15.041 m³
